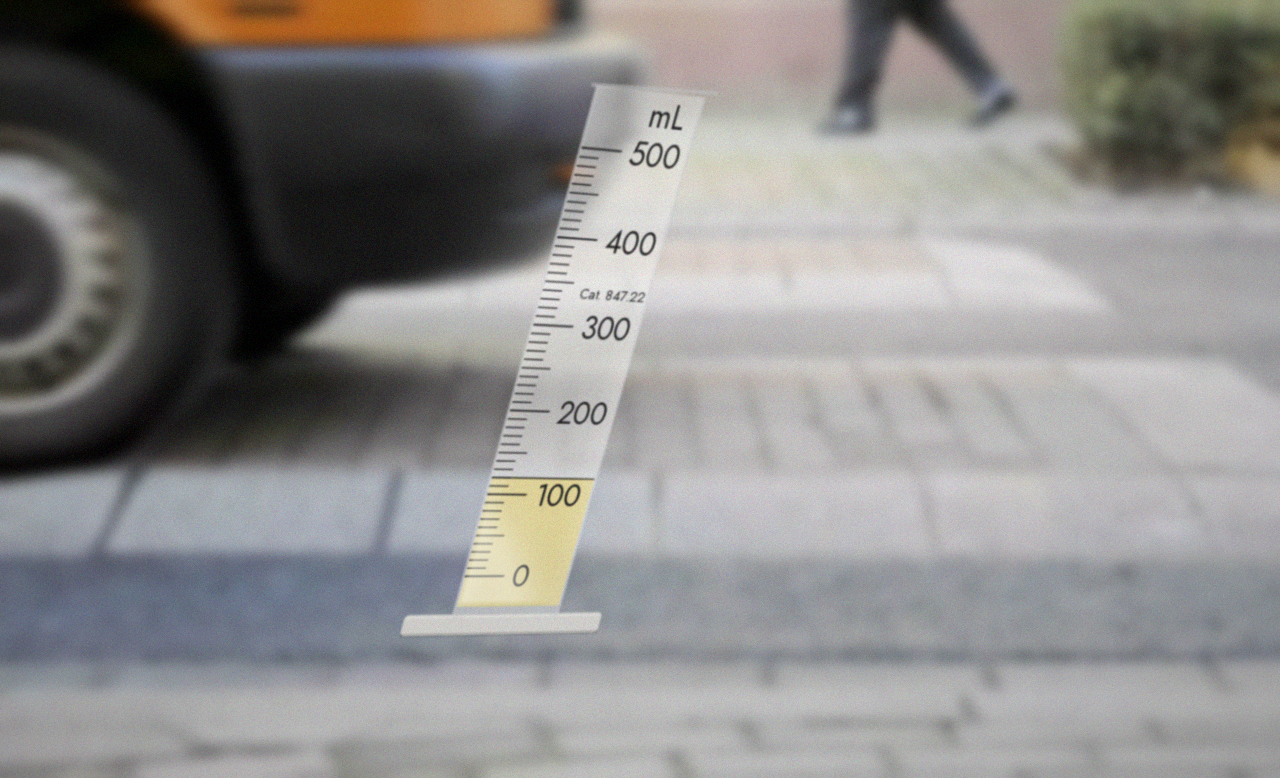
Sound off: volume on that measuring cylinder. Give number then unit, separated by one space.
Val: 120 mL
